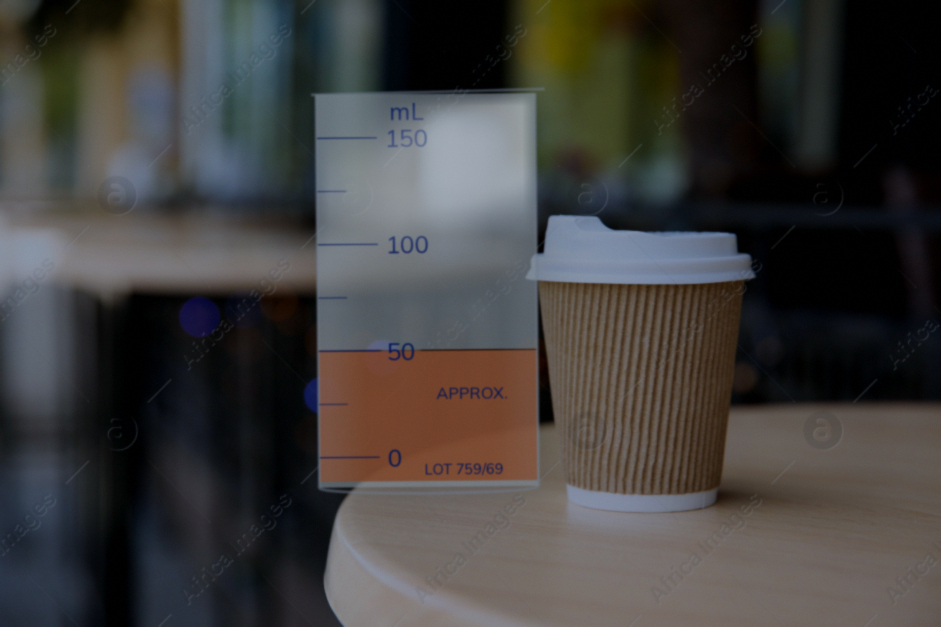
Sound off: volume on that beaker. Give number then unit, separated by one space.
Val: 50 mL
